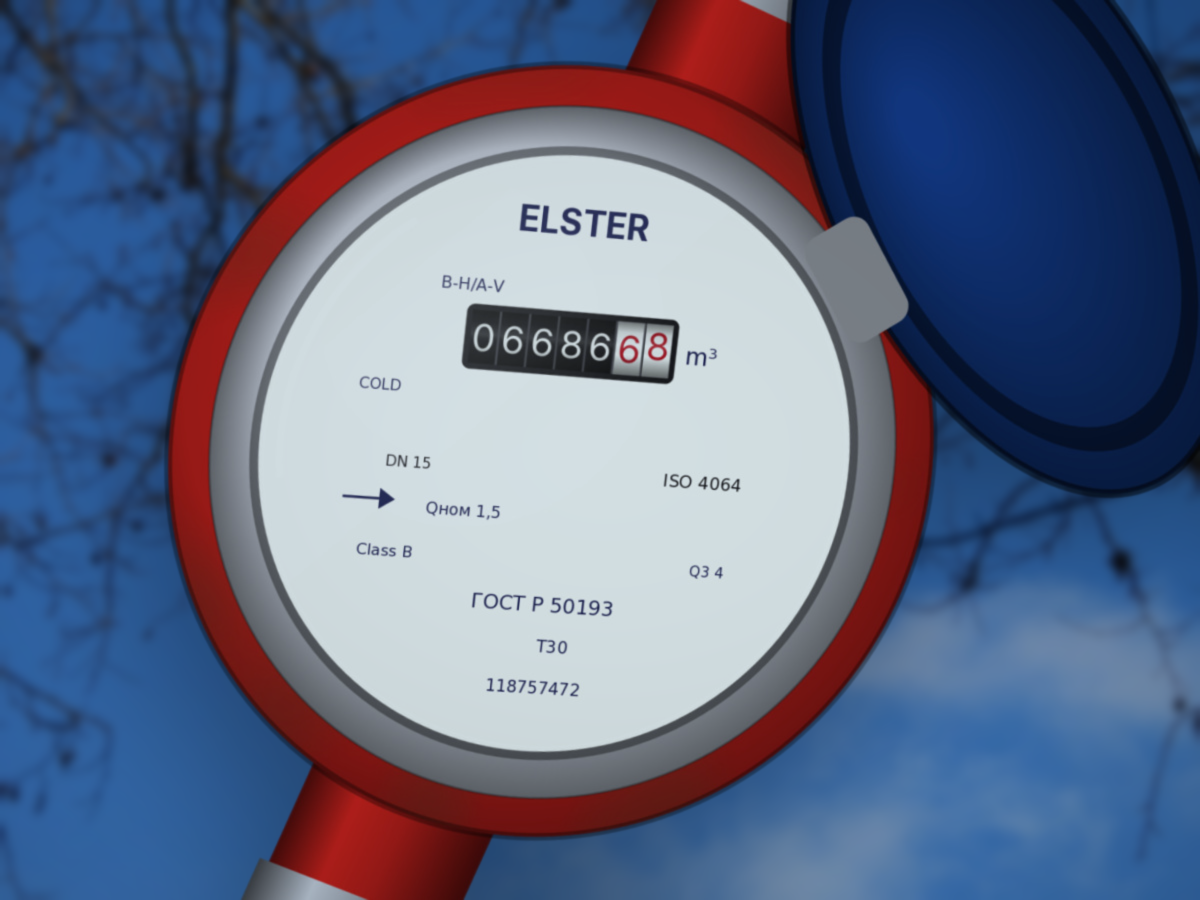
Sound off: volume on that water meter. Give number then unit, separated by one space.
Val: 6686.68 m³
